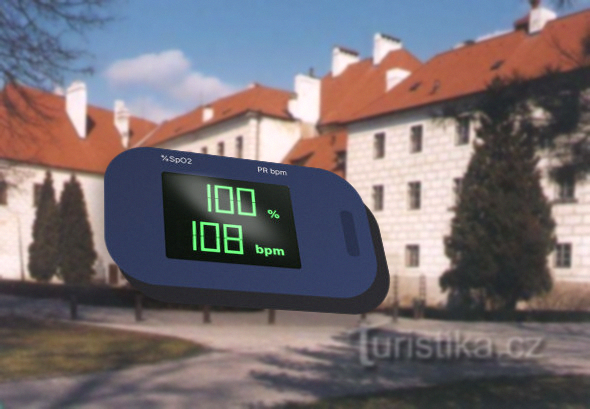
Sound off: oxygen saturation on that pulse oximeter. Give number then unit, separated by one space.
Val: 100 %
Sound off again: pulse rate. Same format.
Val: 108 bpm
